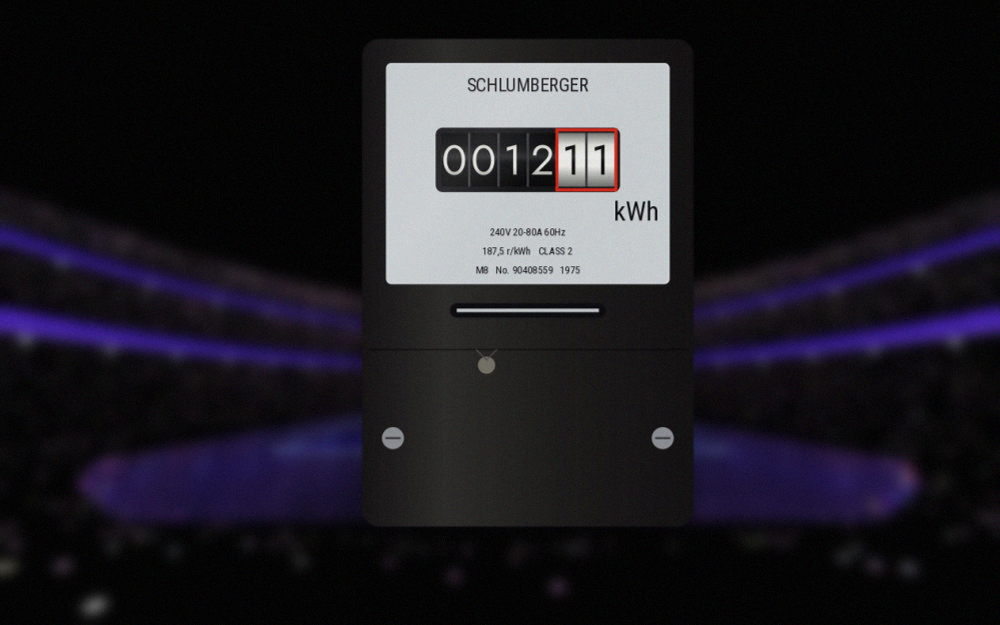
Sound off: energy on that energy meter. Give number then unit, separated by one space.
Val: 12.11 kWh
